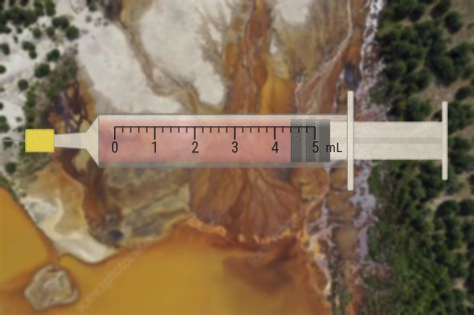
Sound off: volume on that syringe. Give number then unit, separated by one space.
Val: 4.4 mL
